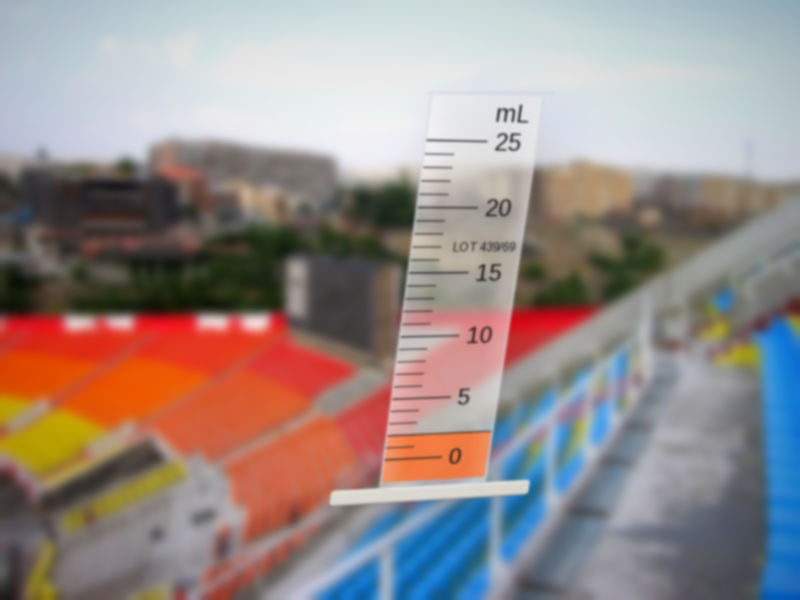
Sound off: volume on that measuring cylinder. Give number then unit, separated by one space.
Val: 2 mL
